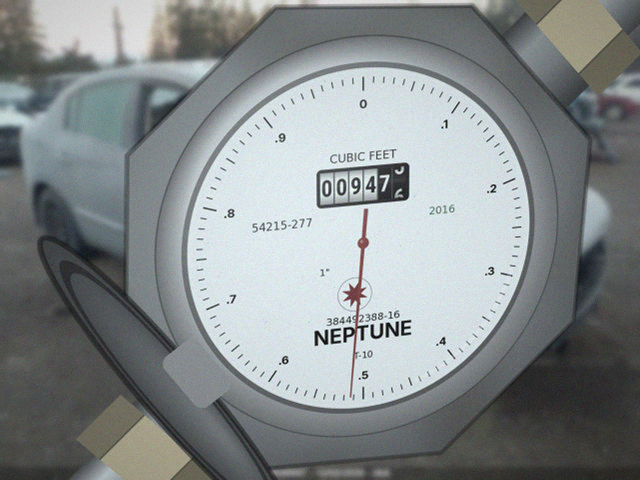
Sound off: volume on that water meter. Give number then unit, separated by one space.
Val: 9475.51 ft³
